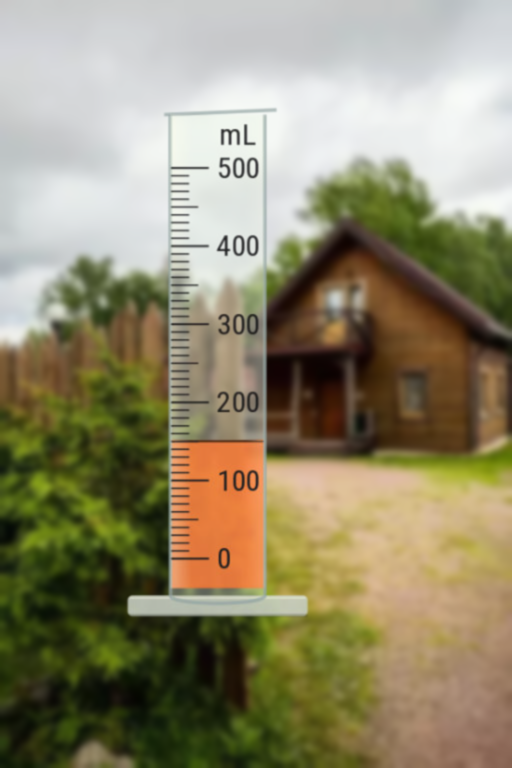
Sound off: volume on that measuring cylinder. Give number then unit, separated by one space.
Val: 150 mL
